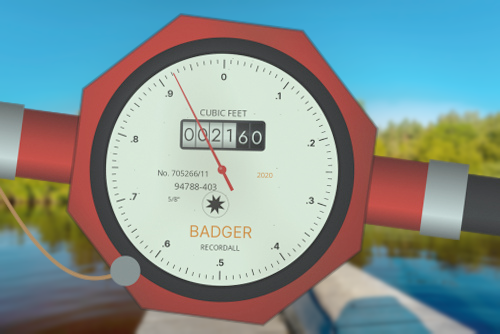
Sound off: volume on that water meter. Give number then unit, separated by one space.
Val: 2159.92 ft³
